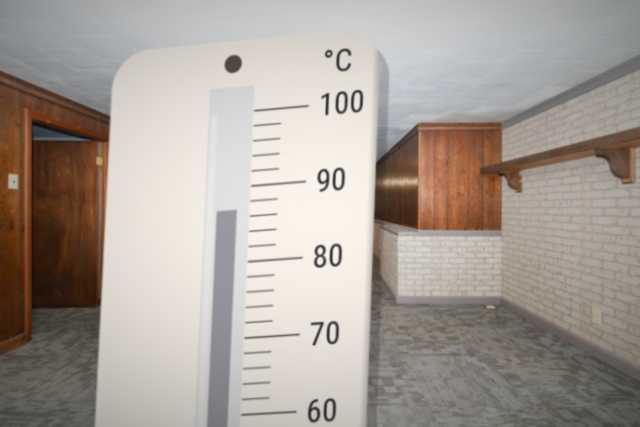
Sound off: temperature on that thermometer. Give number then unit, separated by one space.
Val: 87 °C
